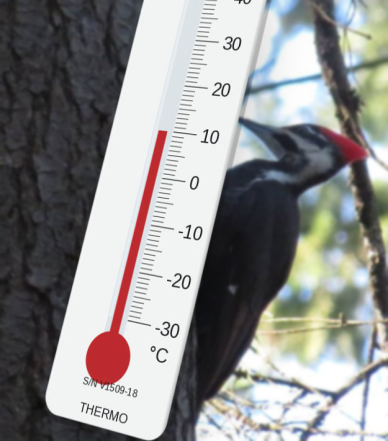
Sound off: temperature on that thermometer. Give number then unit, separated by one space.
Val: 10 °C
